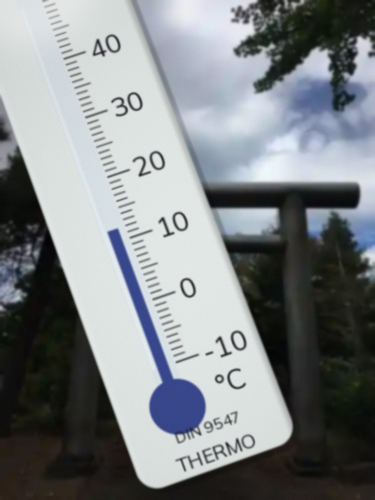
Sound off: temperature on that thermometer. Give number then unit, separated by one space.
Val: 12 °C
